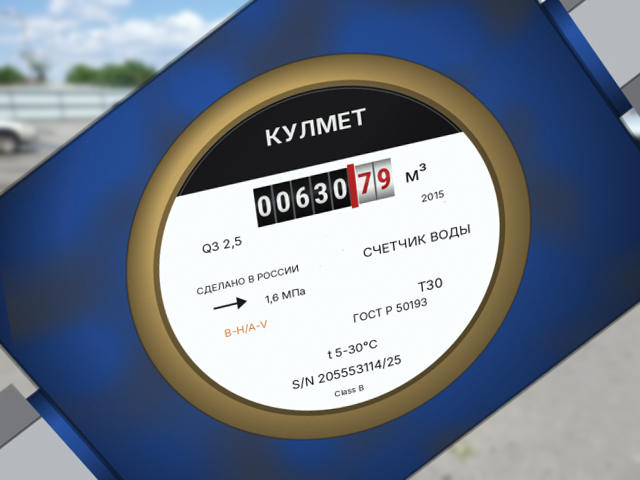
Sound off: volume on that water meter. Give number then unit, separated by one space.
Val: 630.79 m³
